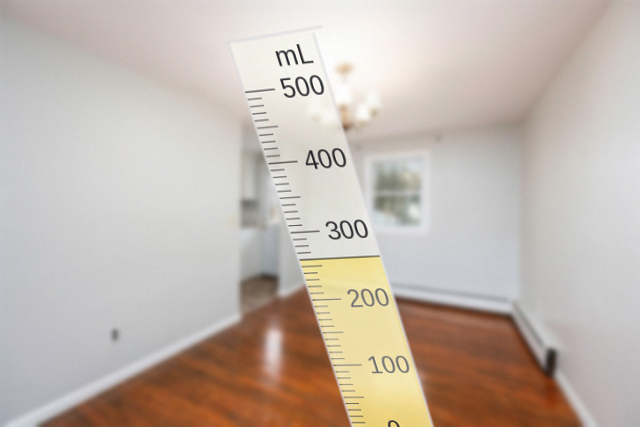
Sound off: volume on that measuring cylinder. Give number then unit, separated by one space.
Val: 260 mL
